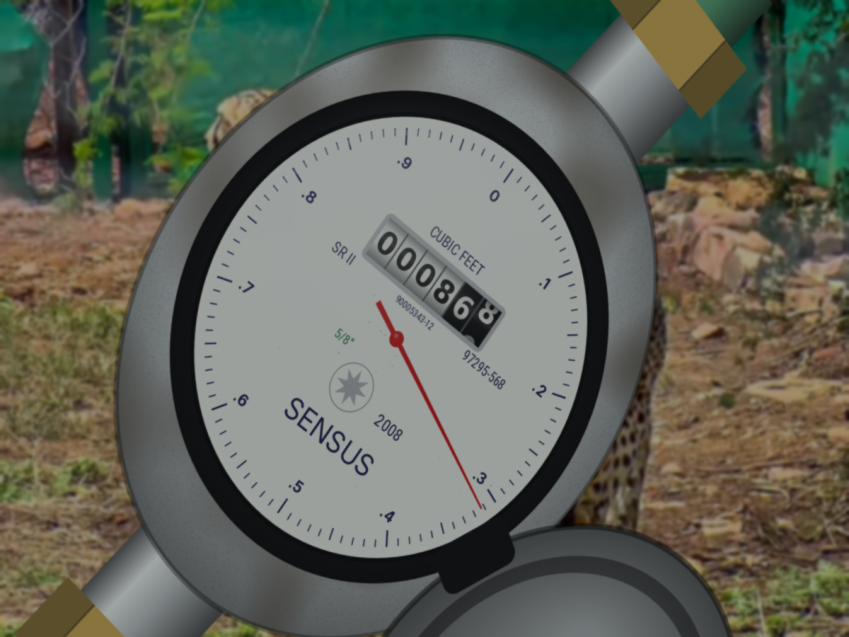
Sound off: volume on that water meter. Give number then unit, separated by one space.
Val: 868.31 ft³
